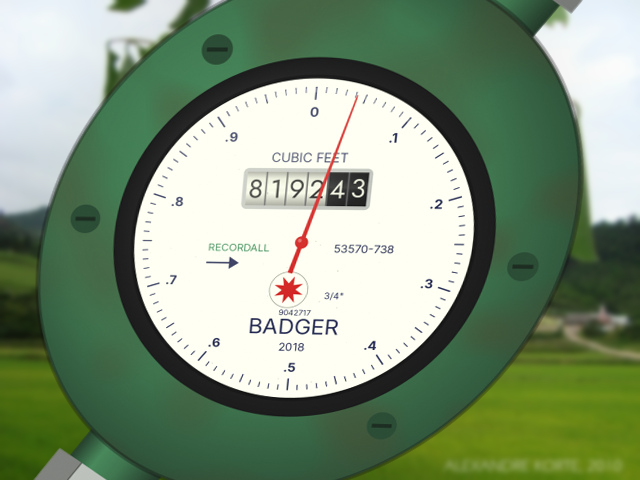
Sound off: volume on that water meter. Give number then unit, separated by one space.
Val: 819243.04 ft³
